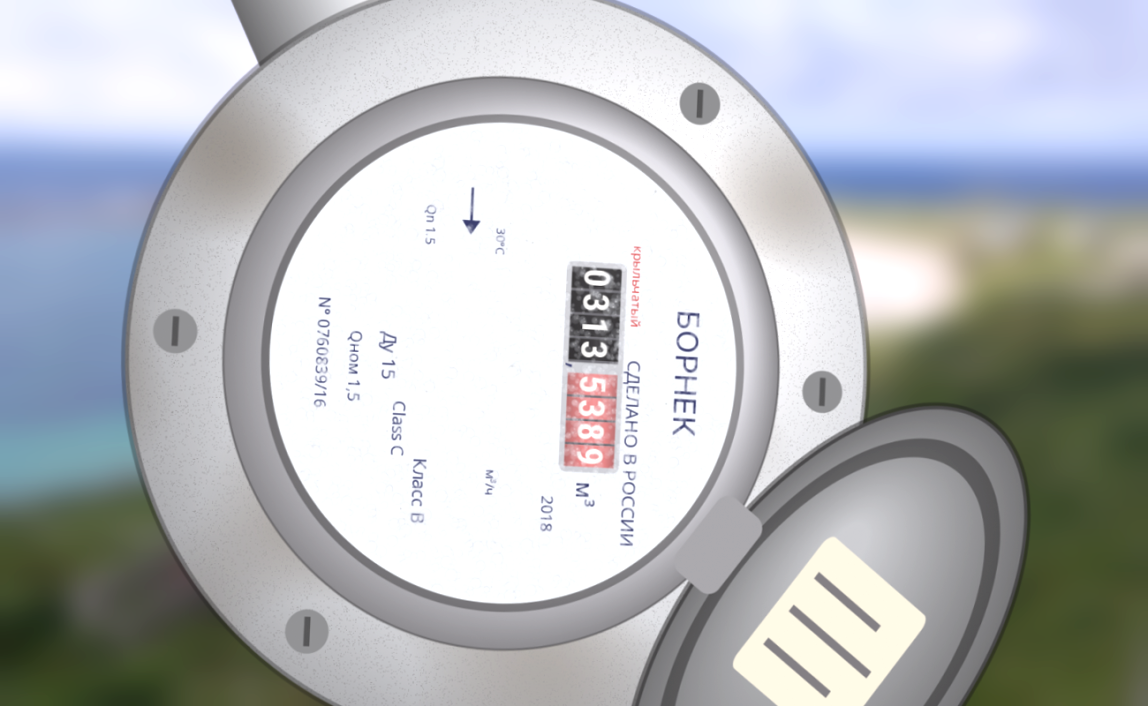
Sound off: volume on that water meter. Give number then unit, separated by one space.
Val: 313.5389 m³
